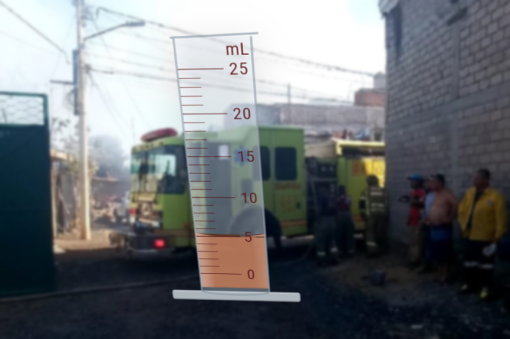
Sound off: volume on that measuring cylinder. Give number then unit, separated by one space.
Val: 5 mL
